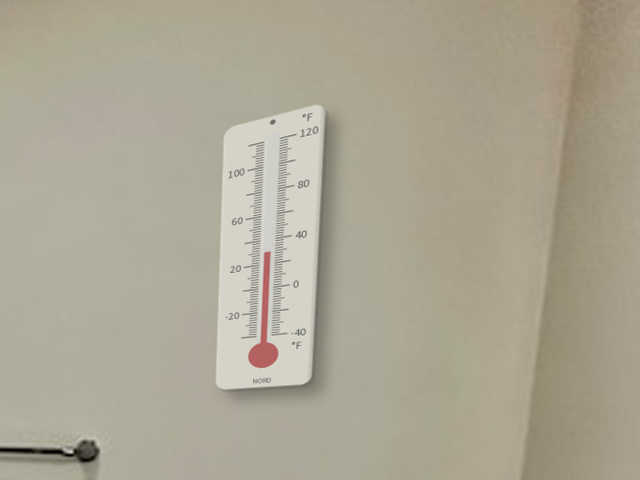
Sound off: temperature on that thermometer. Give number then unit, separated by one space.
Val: 30 °F
